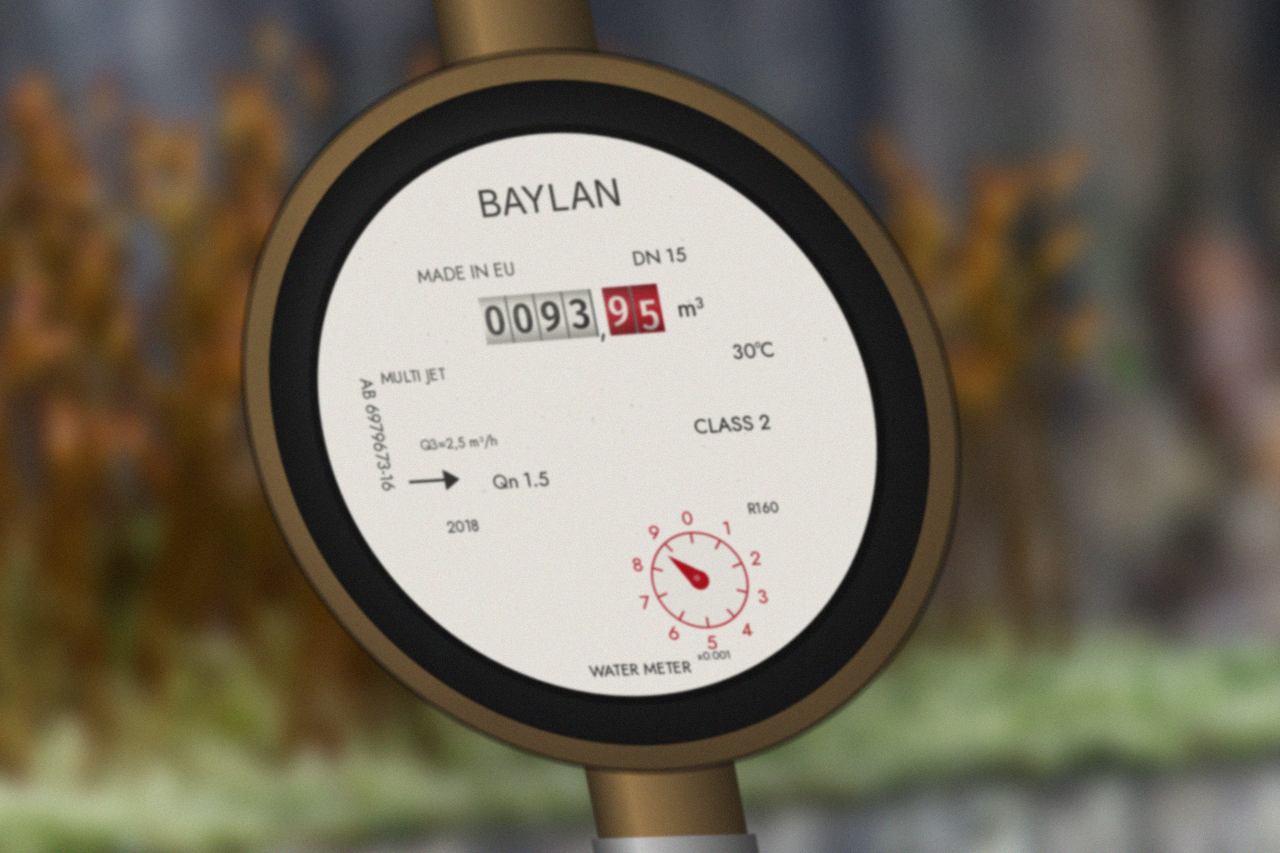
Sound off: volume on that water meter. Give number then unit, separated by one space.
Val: 93.948 m³
